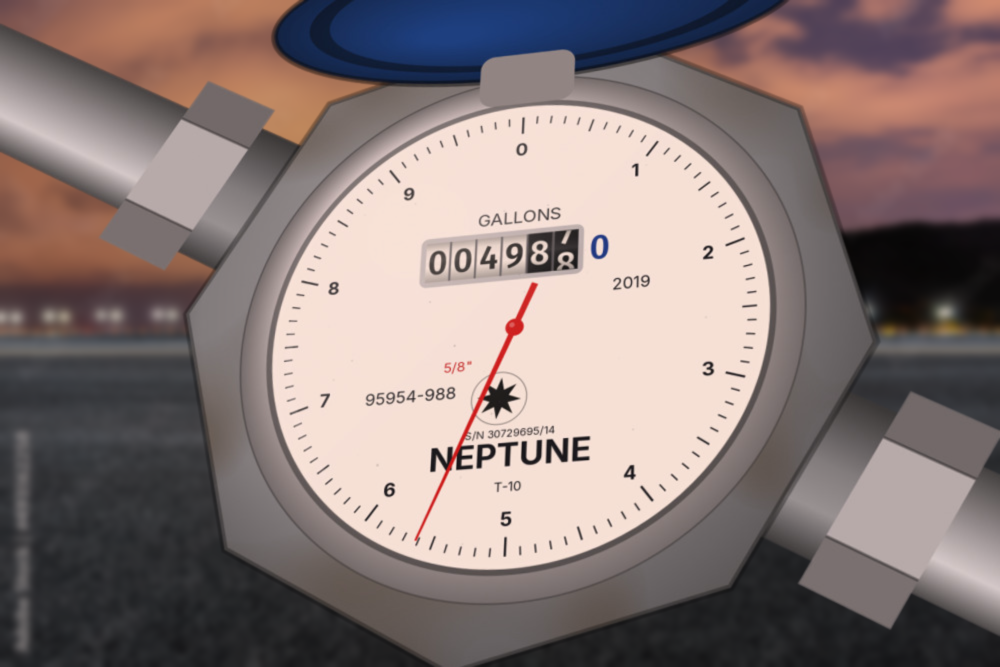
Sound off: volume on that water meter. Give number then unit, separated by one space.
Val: 49875.6 gal
